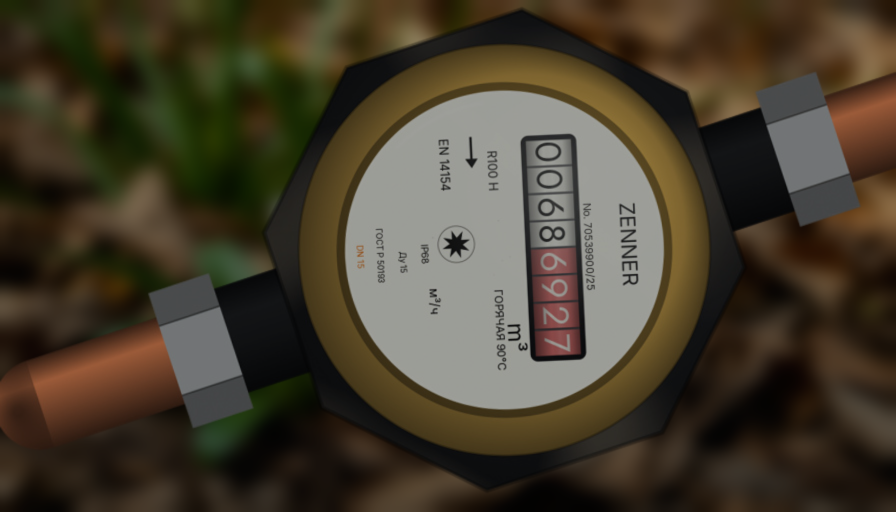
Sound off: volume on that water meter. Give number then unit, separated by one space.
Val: 68.6927 m³
